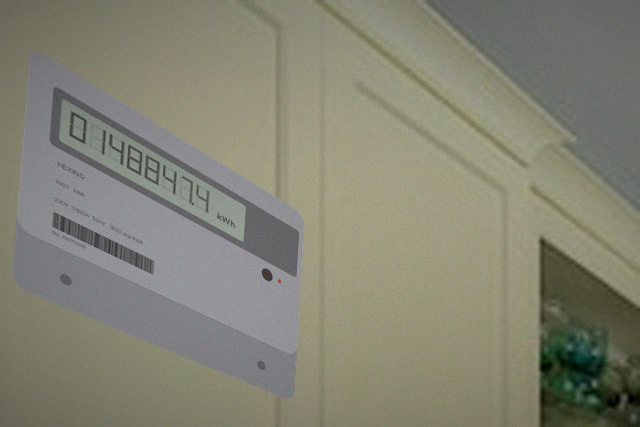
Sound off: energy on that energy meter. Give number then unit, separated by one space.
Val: 148847.4 kWh
